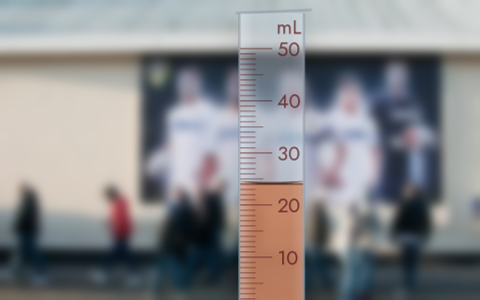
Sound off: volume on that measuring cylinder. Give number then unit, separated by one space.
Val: 24 mL
